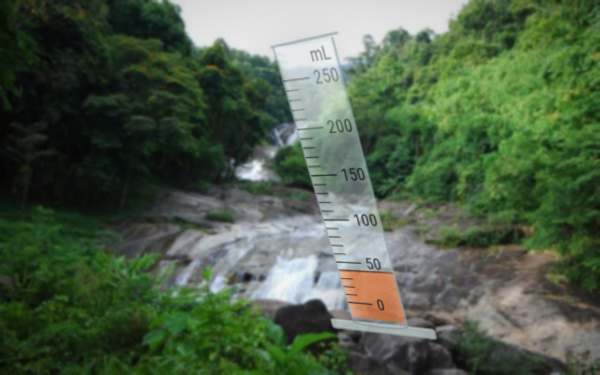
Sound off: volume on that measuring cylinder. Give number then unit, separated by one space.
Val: 40 mL
